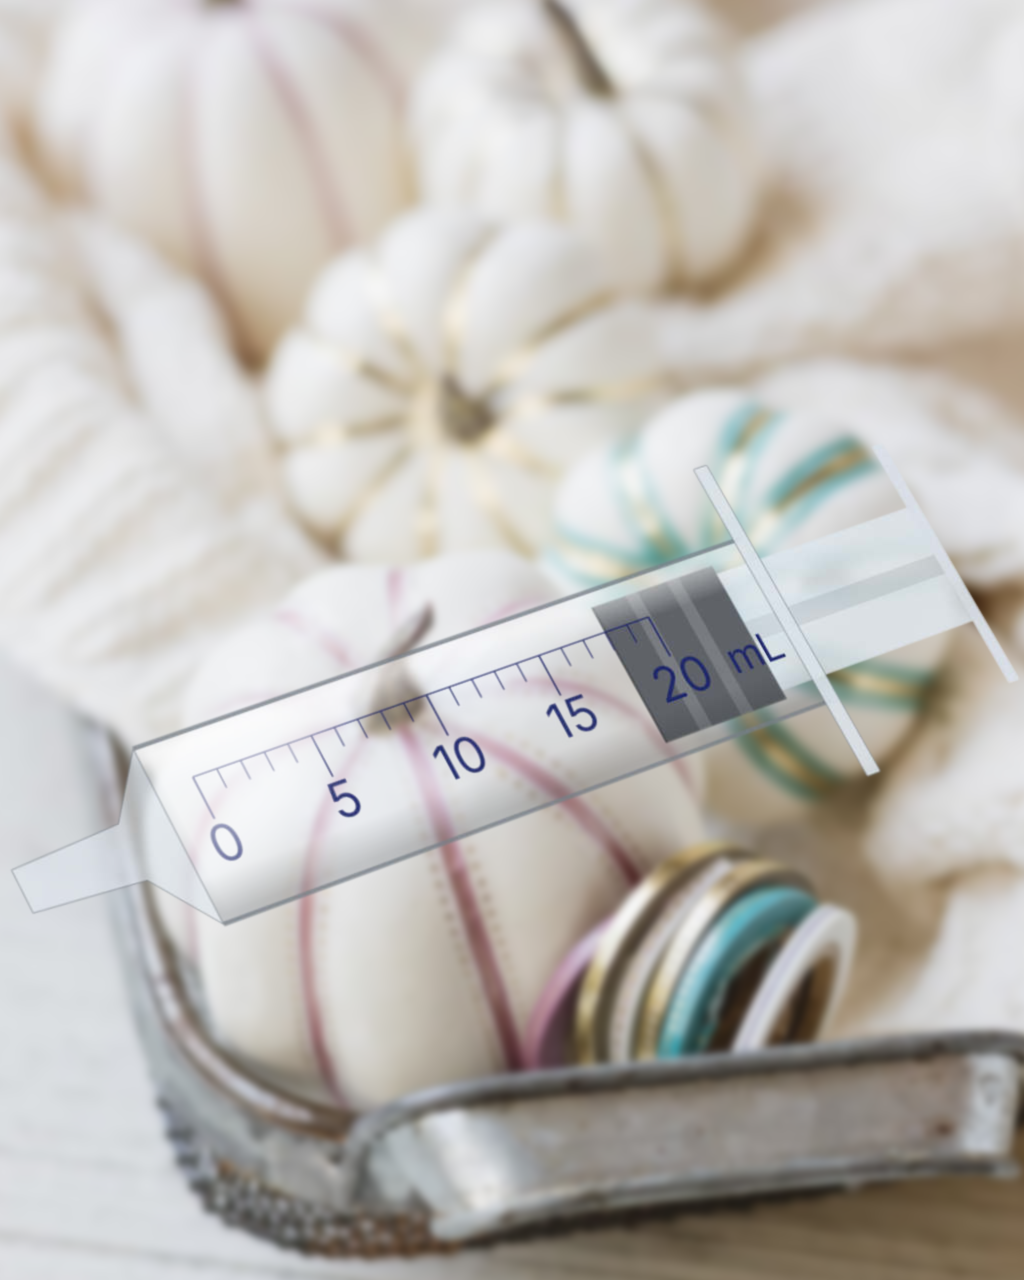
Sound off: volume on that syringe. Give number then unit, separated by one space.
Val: 18 mL
